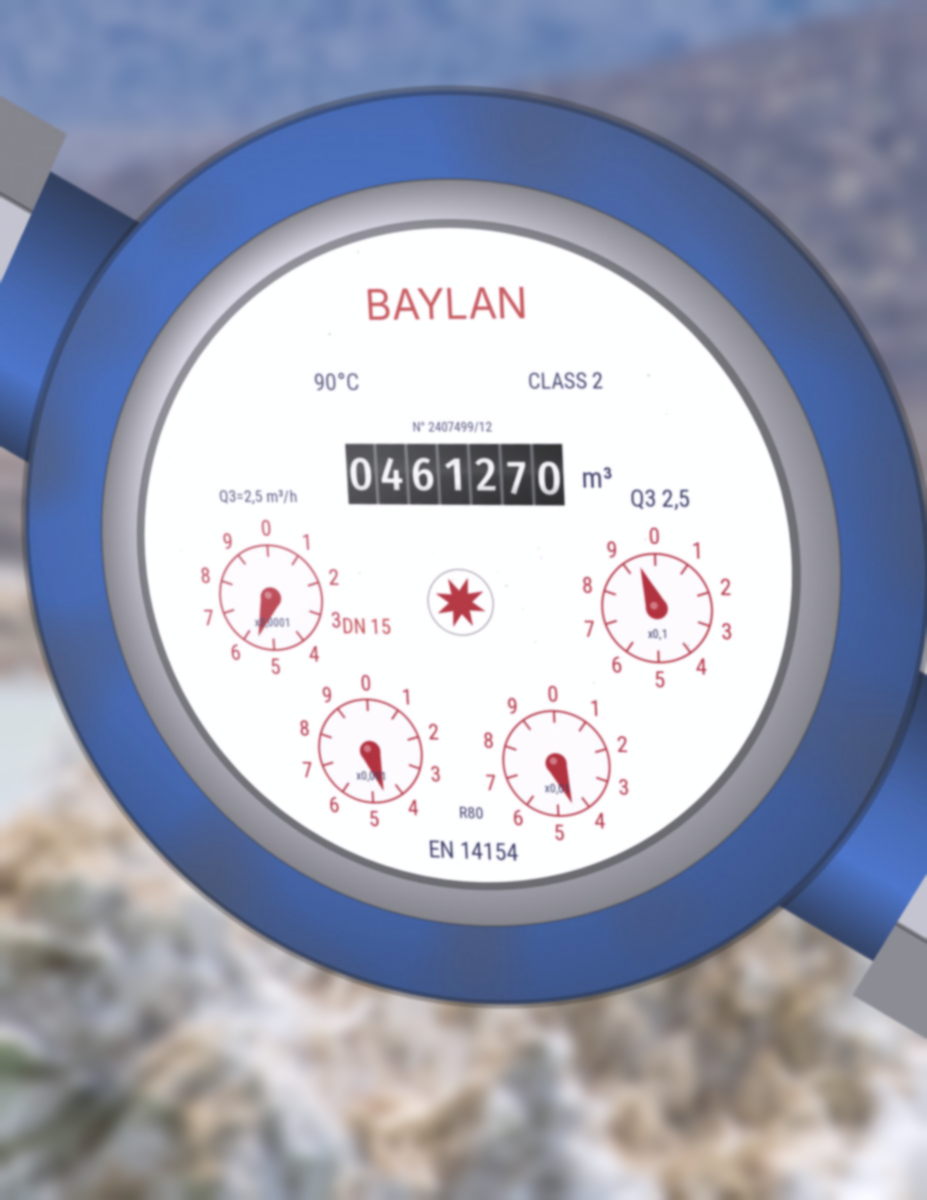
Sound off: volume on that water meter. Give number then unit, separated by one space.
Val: 461269.9445 m³
